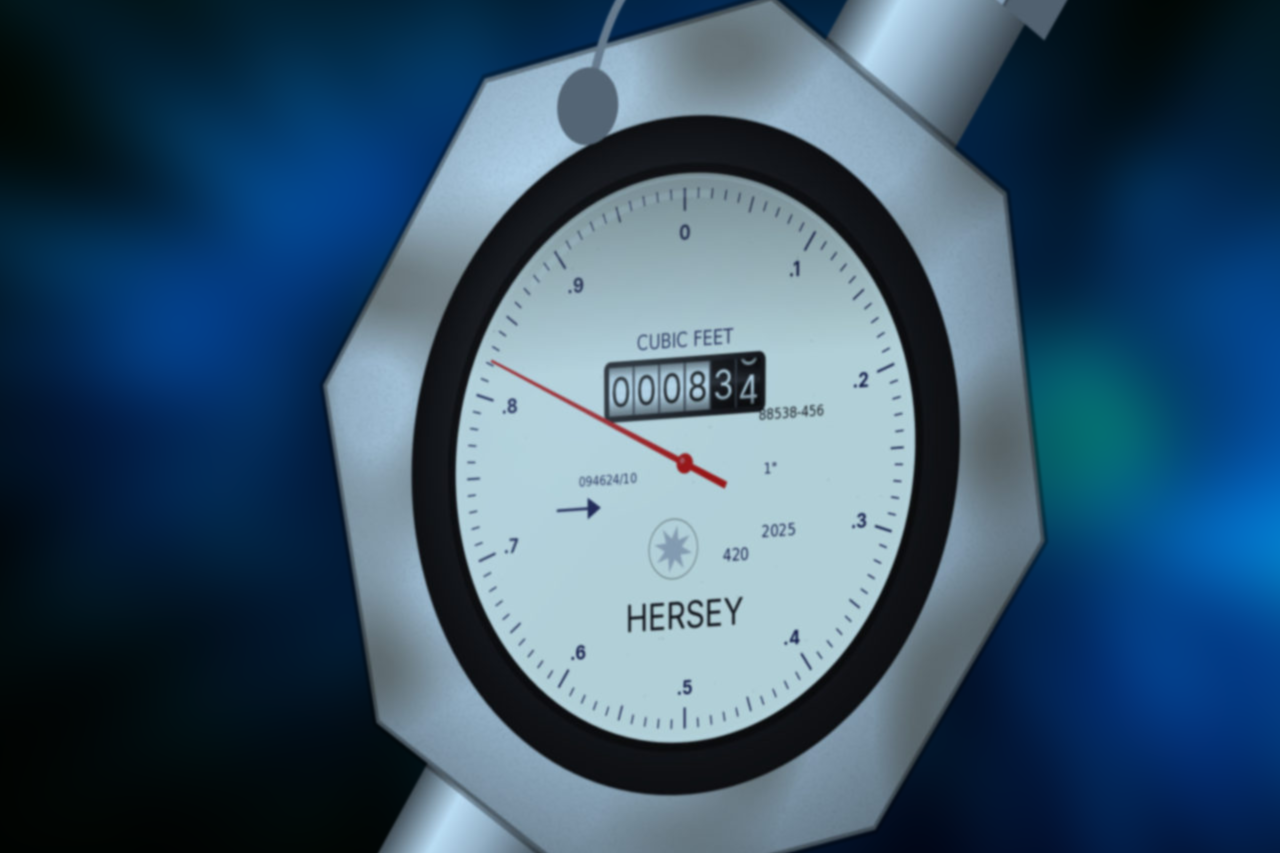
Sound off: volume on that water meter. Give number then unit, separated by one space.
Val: 833.82 ft³
